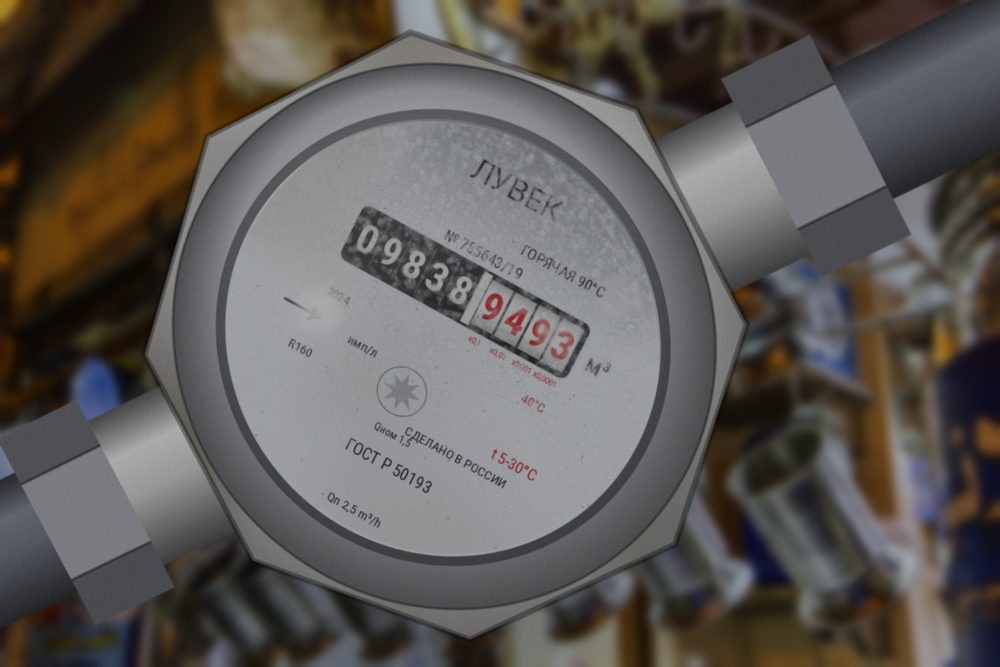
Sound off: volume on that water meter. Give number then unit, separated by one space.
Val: 9838.9493 m³
